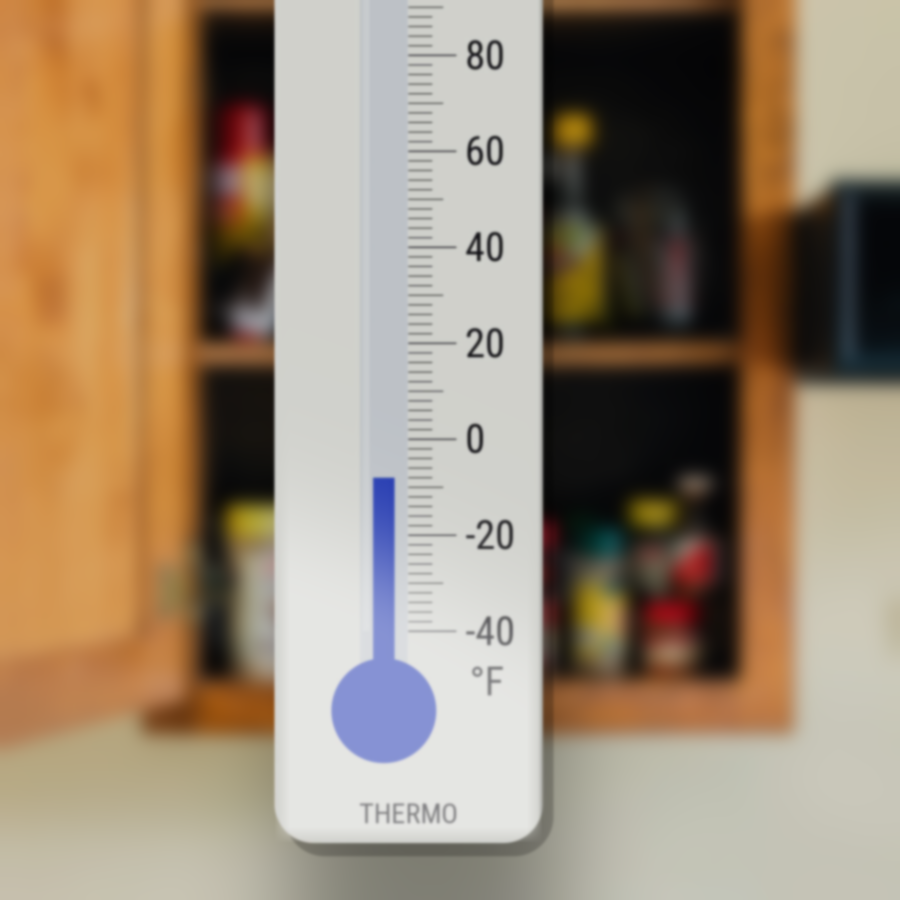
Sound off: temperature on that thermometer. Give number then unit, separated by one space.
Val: -8 °F
